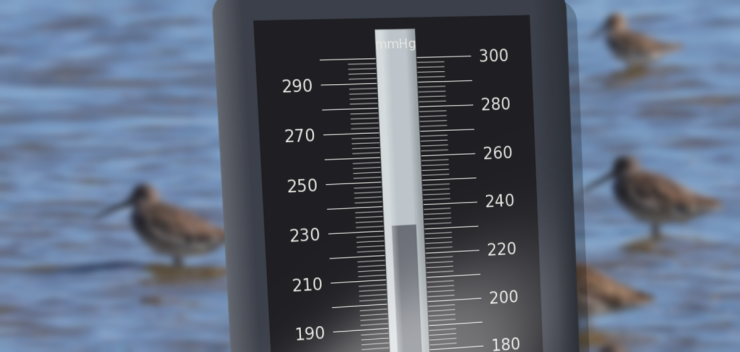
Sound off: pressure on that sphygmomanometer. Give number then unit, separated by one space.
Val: 232 mmHg
